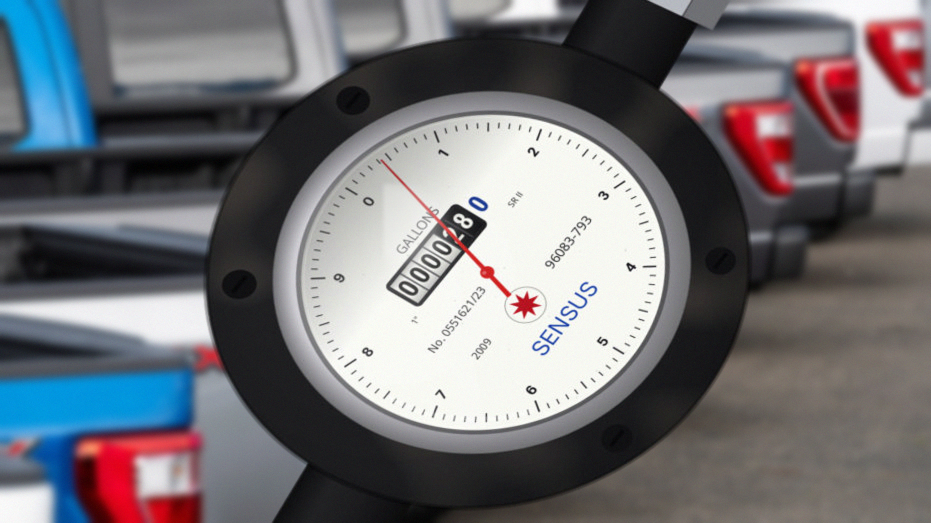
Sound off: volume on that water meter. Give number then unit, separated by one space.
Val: 280.4 gal
